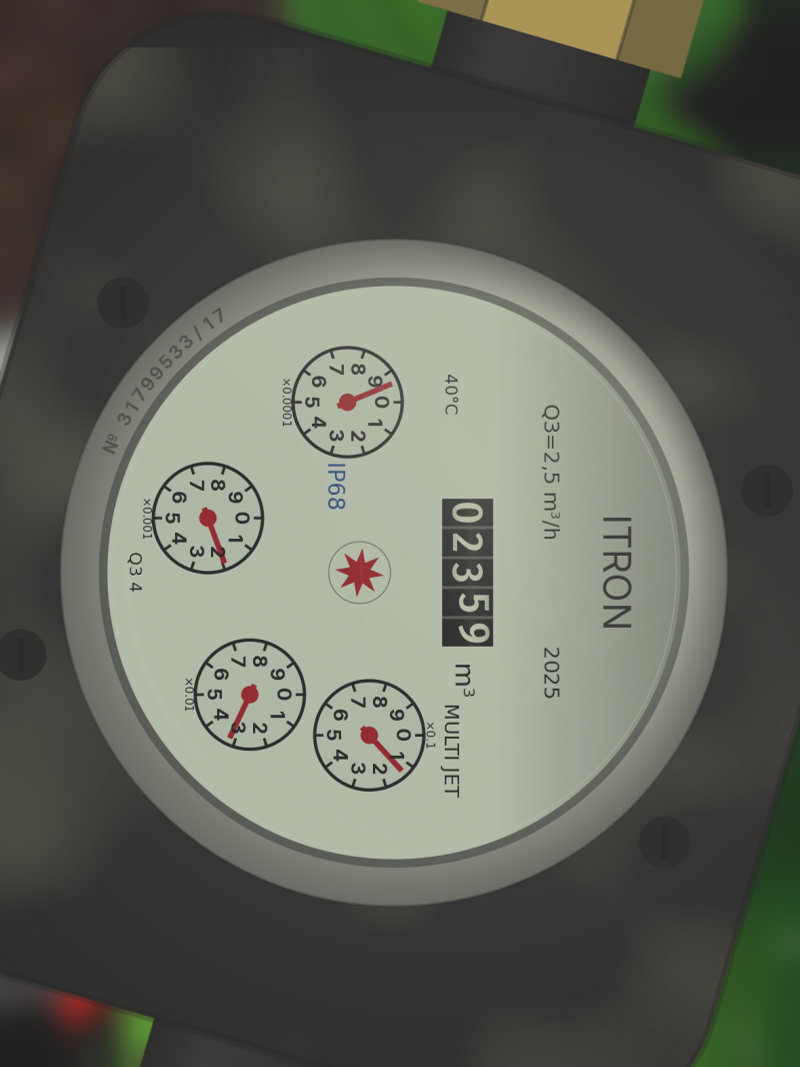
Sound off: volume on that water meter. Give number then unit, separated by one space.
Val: 2359.1319 m³
